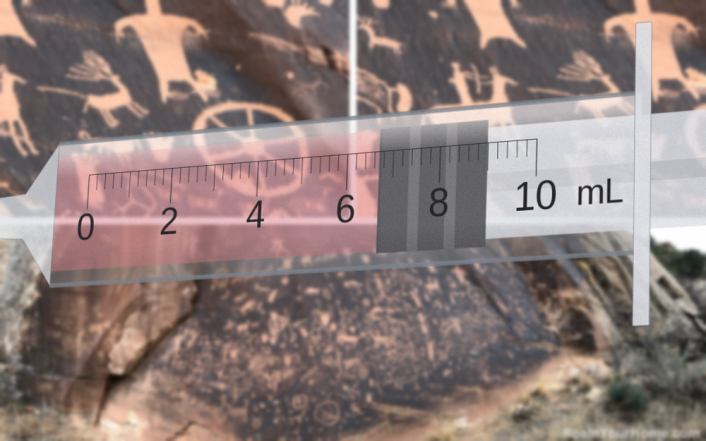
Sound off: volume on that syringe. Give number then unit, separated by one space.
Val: 6.7 mL
